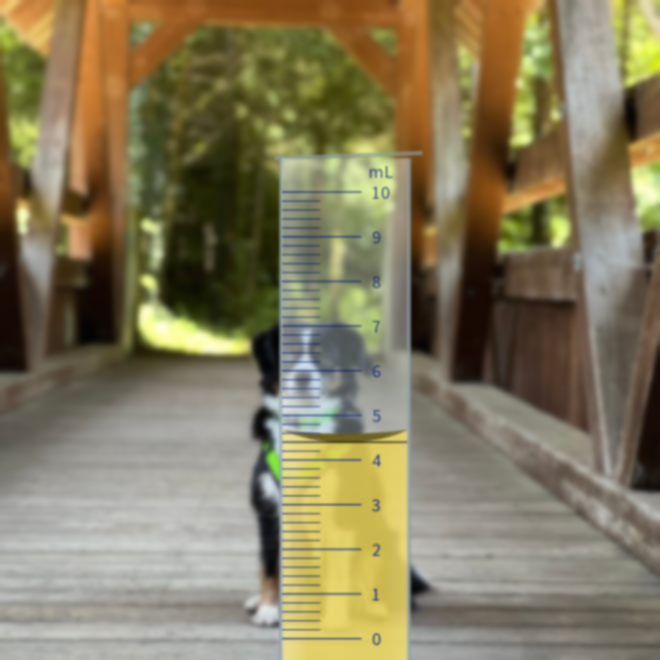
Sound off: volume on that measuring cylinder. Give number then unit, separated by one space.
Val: 4.4 mL
